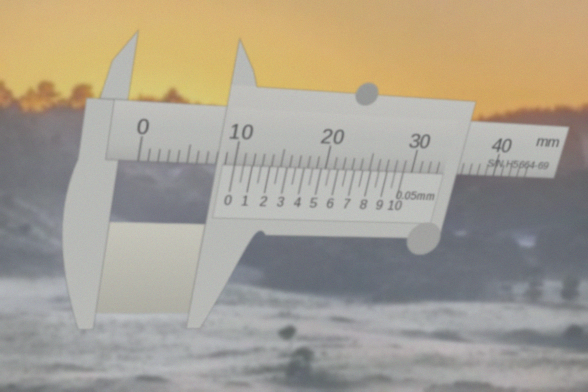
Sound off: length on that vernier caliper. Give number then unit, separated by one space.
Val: 10.0 mm
